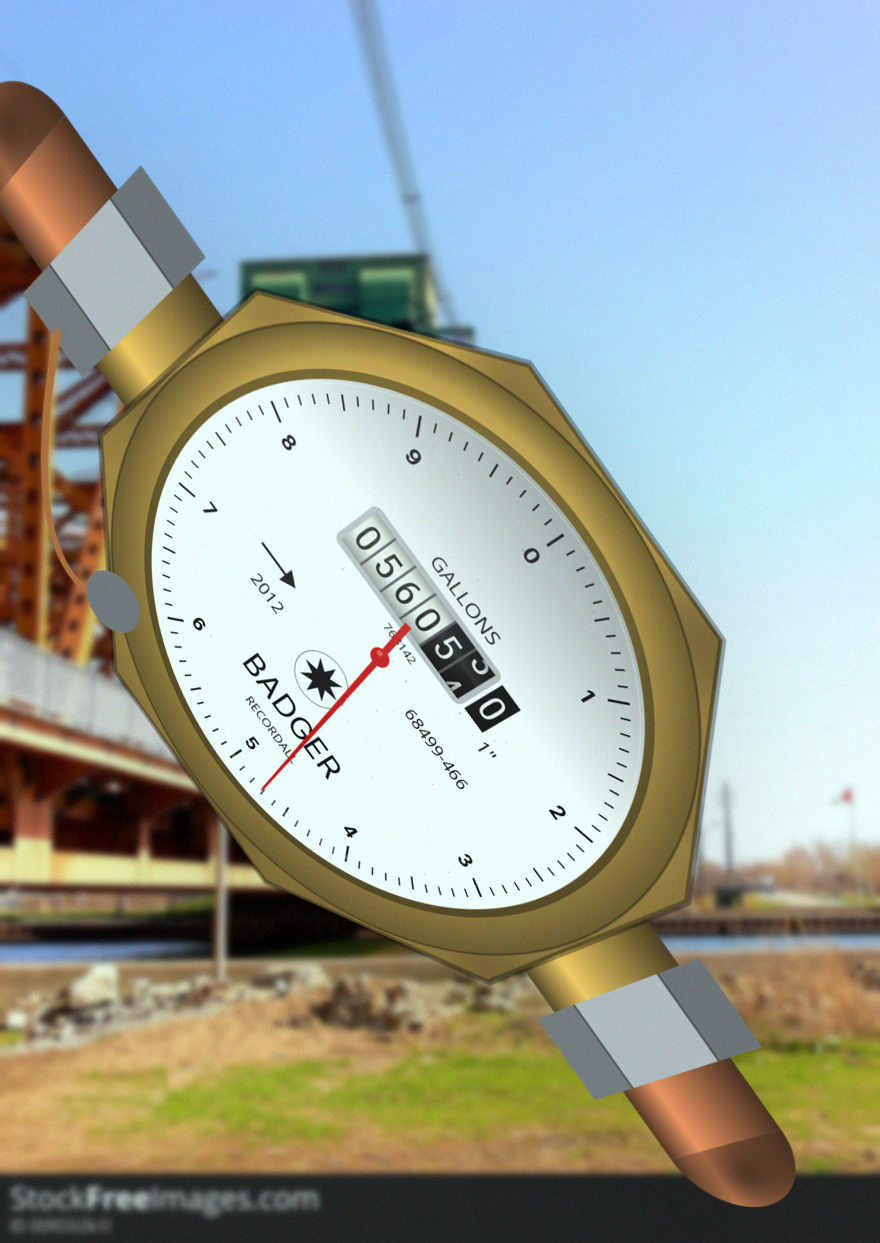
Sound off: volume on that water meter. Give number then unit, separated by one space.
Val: 560534.7 gal
